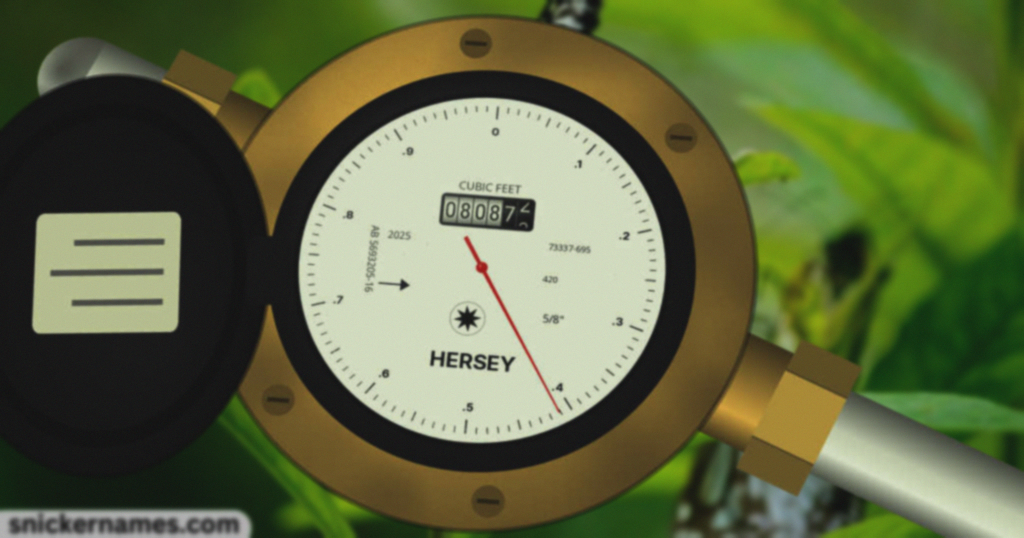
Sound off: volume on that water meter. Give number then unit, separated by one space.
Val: 80872.41 ft³
